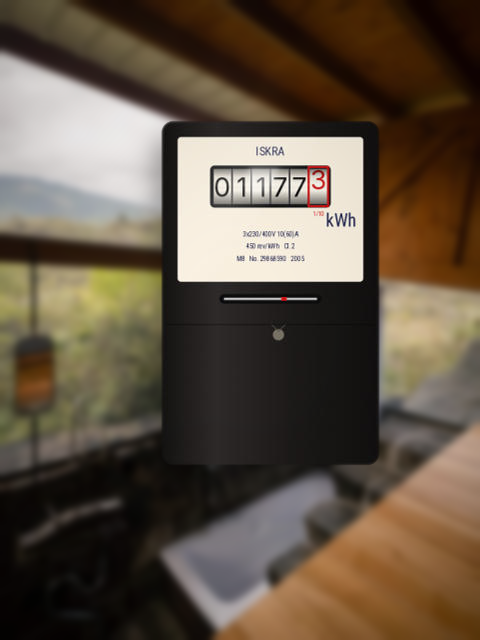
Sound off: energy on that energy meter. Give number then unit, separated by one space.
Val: 1177.3 kWh
